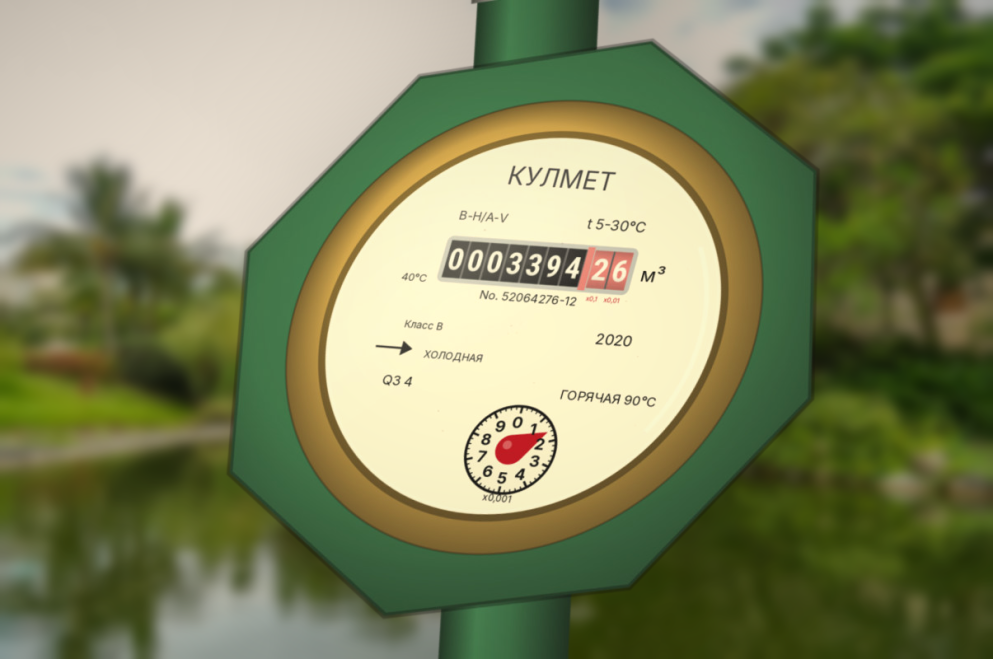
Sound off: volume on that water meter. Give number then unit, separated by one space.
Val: 3394.261 m³
